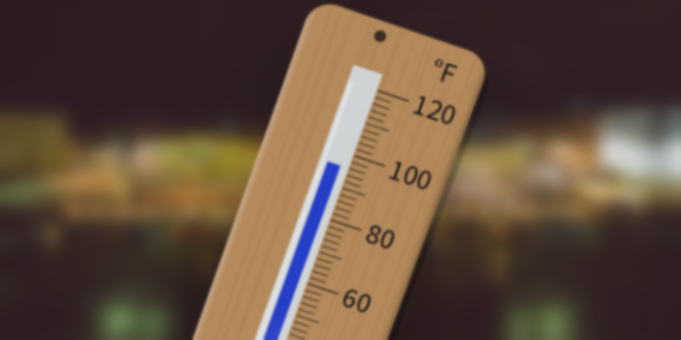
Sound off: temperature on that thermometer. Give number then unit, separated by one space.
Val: 96 °F
